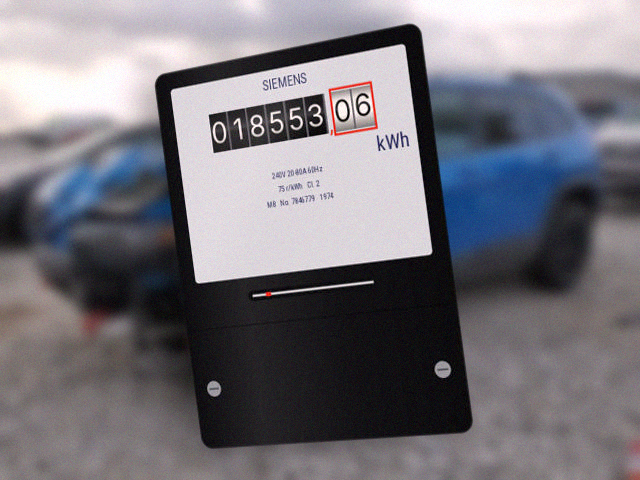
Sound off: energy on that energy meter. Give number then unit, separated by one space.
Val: 18553.06 kWh
